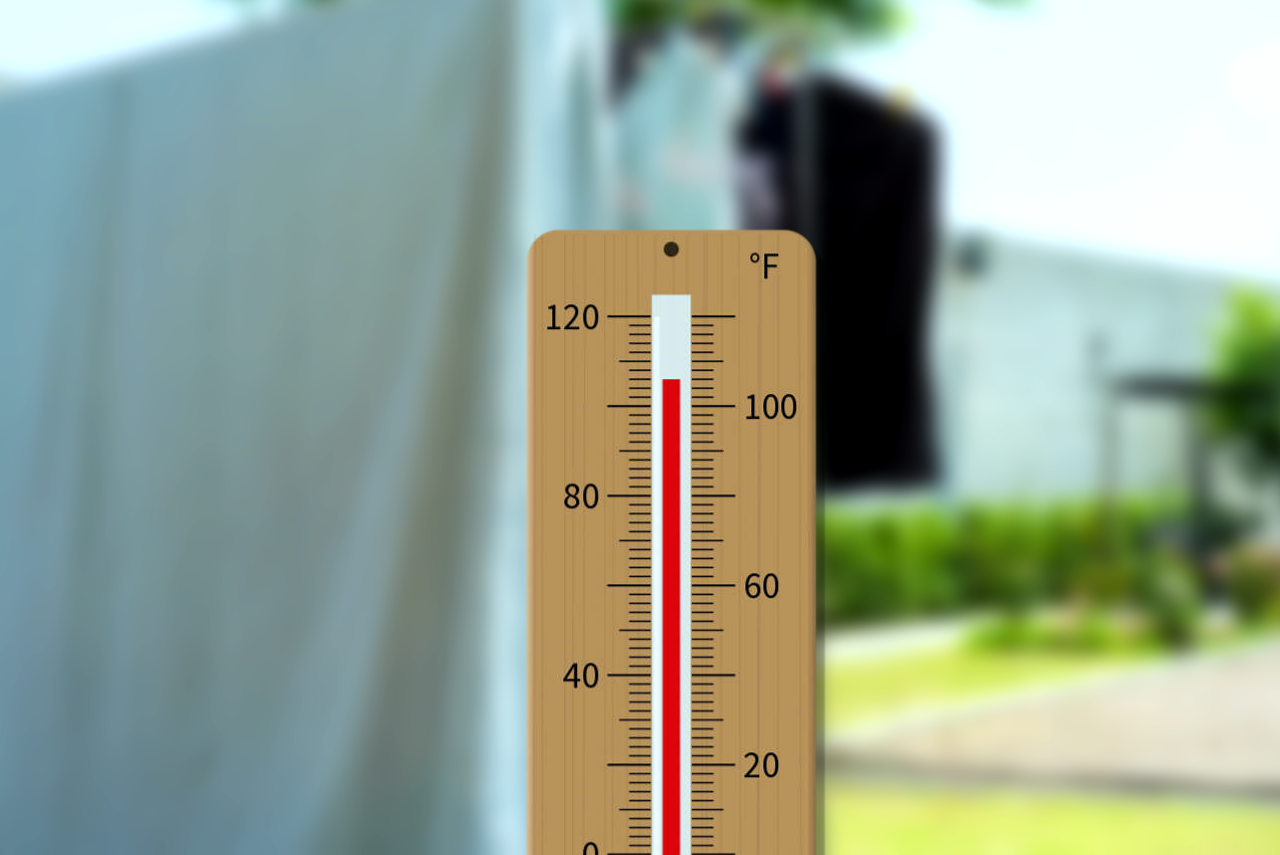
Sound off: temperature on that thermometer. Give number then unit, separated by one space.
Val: 106 °F
